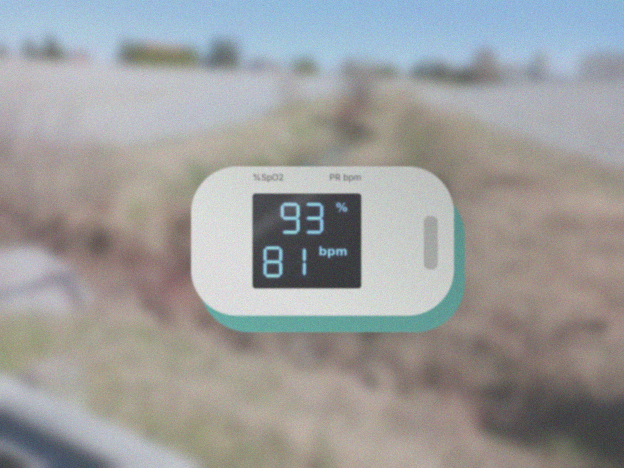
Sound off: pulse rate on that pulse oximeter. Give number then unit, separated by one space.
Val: 81 bpm
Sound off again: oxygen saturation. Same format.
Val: 93 %
